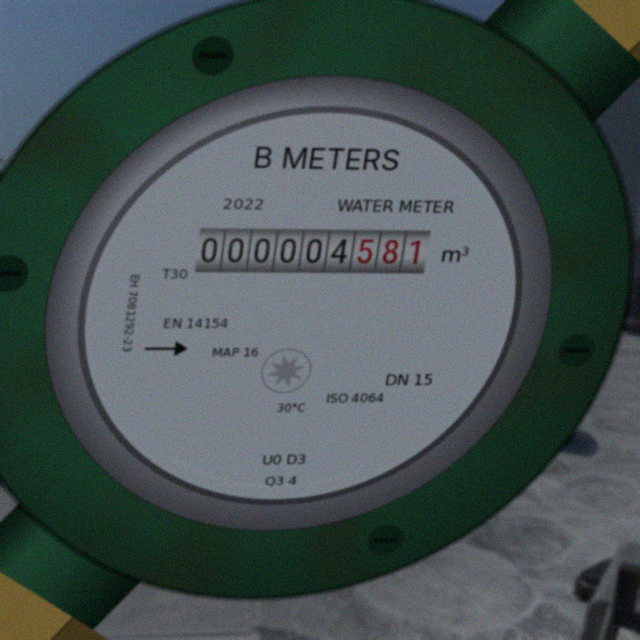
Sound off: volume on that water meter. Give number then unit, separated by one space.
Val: 4.581 m³
